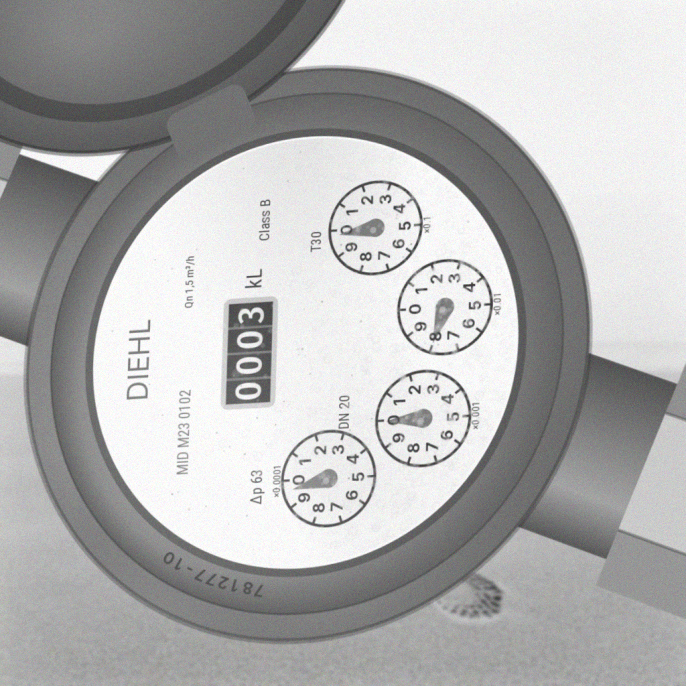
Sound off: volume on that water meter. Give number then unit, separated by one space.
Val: 2.9799 kL
